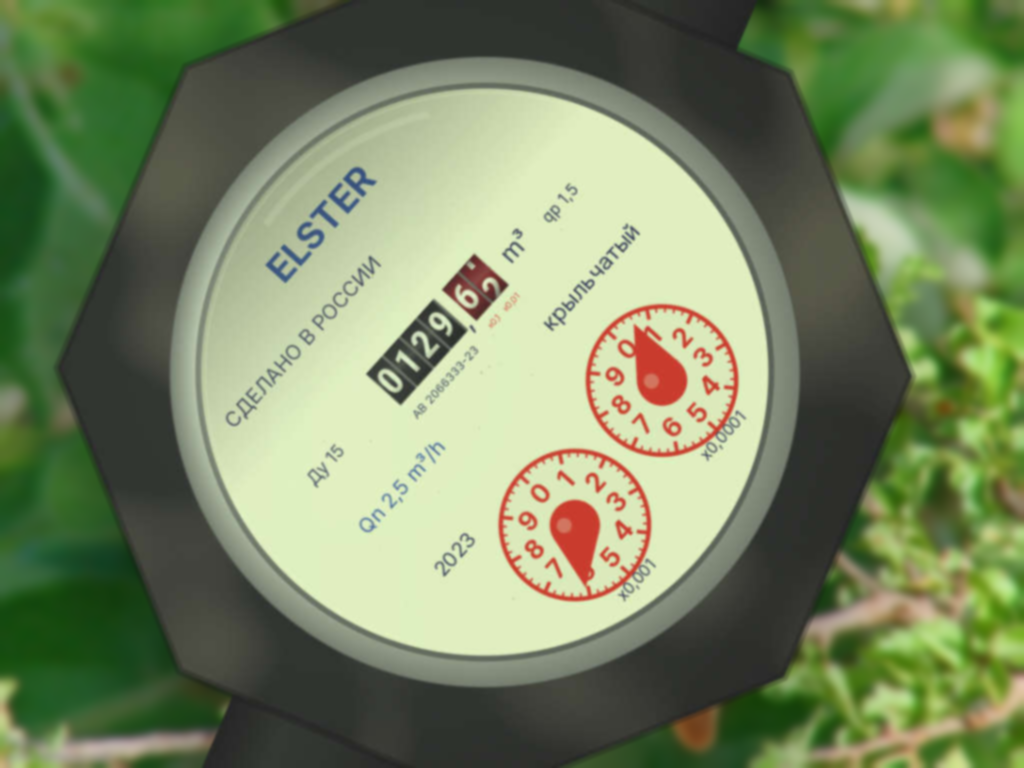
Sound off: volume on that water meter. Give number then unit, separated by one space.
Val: 129.6160 m³
